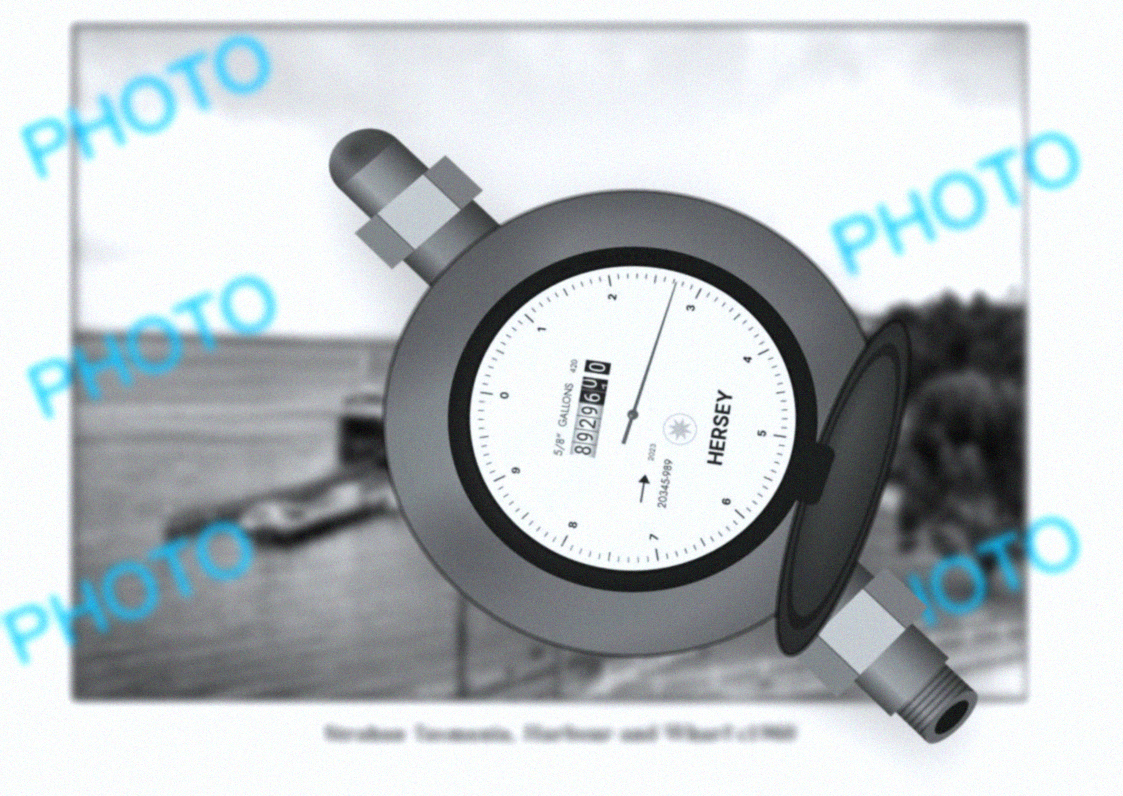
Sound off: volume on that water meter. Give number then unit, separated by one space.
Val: 8929602.7 gal
